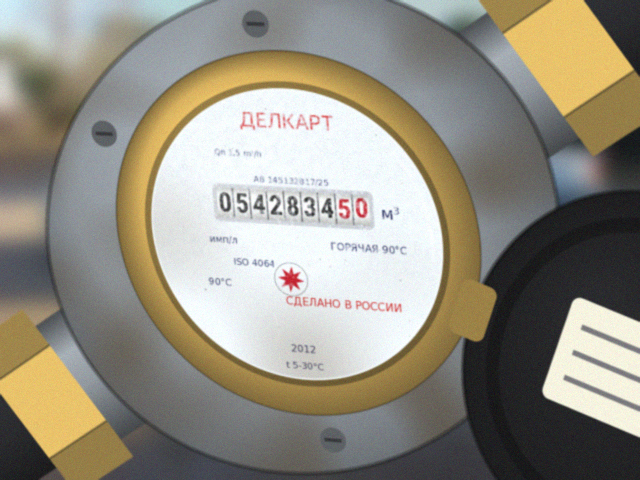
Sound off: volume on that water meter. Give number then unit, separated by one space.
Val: 542834.50 m³
